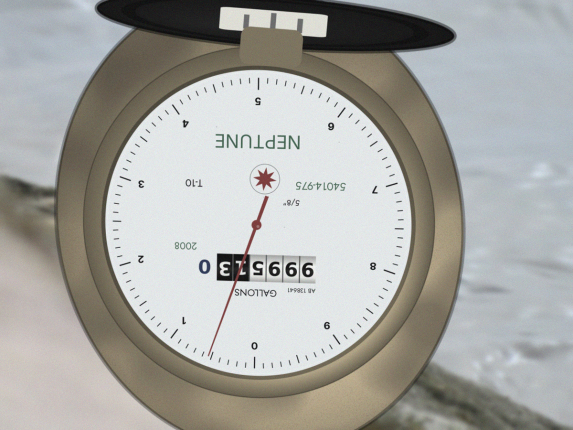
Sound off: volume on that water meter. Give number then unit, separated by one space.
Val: 9995130.5 gal
